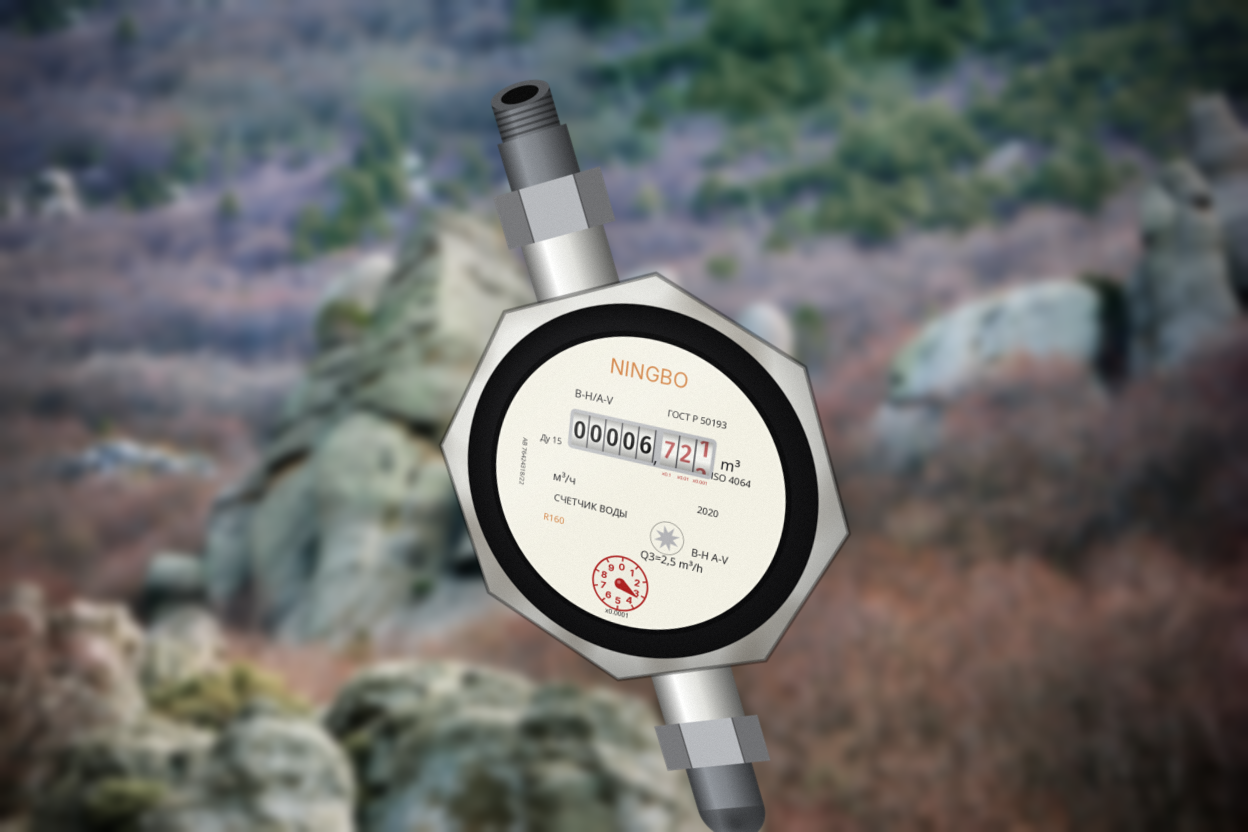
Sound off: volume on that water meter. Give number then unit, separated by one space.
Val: 6.7213 m³
